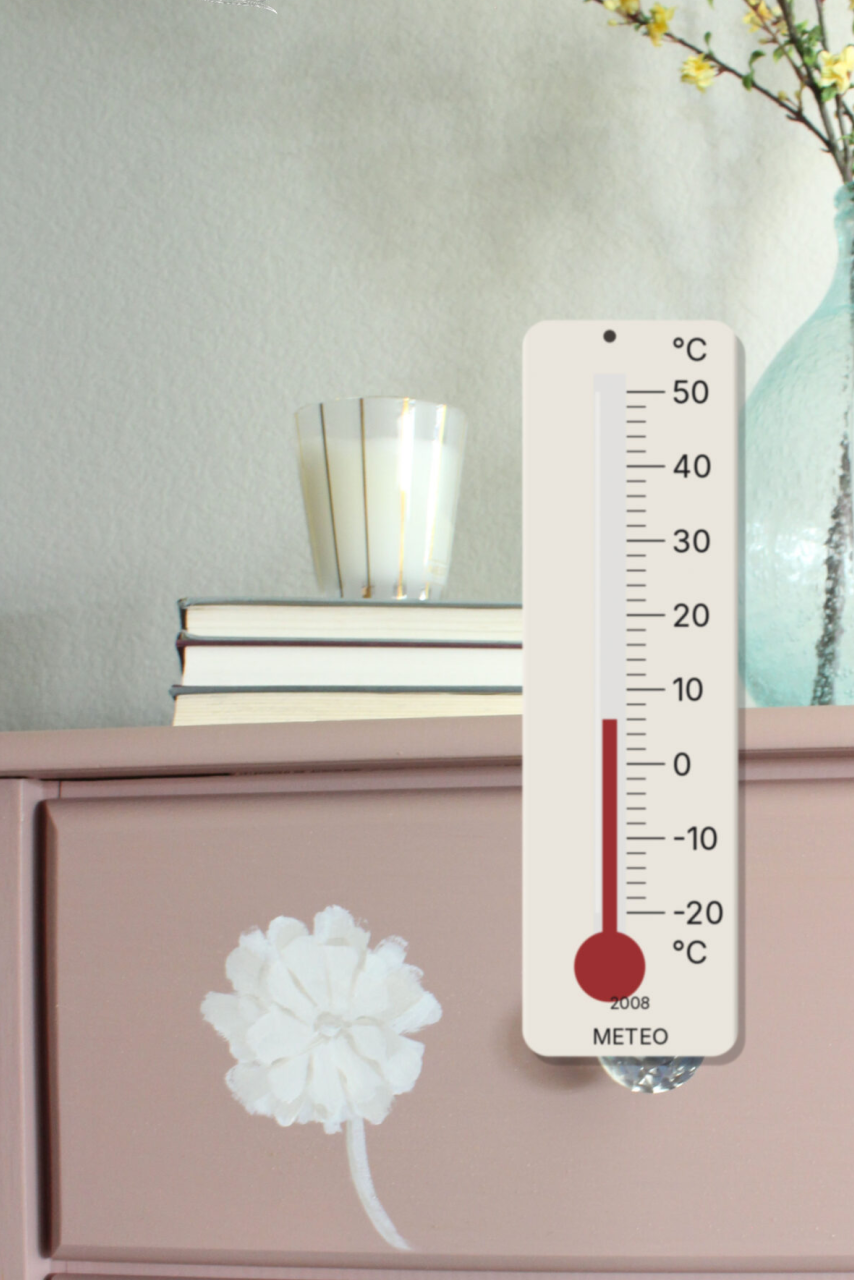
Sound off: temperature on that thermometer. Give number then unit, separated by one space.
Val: 6 °C
